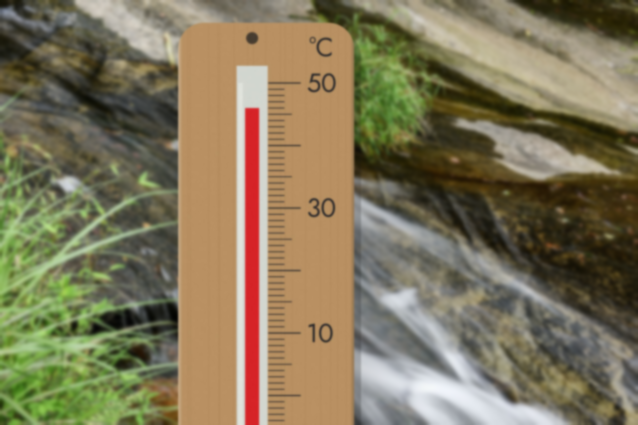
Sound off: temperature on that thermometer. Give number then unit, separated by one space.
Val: 46 °C
